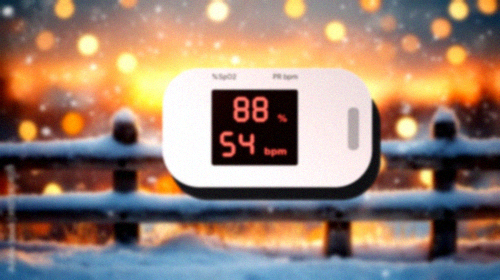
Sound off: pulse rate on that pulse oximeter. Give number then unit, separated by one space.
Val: 54 bpm
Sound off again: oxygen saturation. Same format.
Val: 88 %
